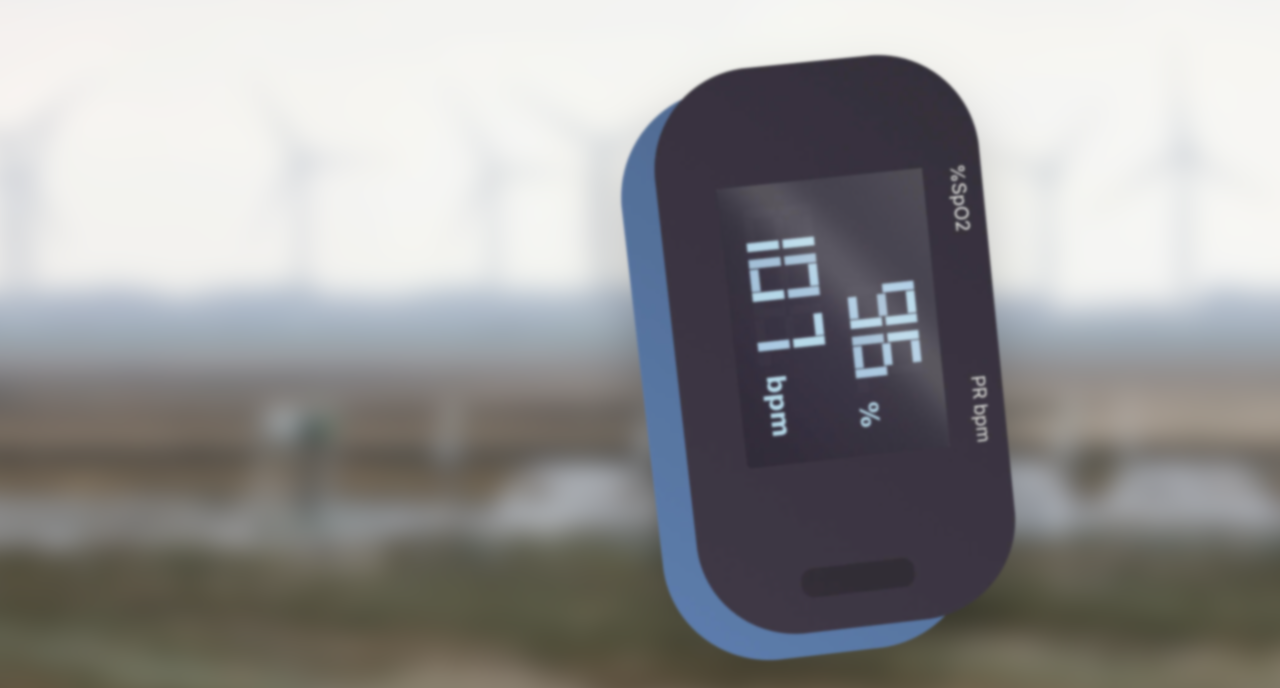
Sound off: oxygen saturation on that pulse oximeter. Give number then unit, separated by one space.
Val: 96 %
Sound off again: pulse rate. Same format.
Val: 107 bpm
